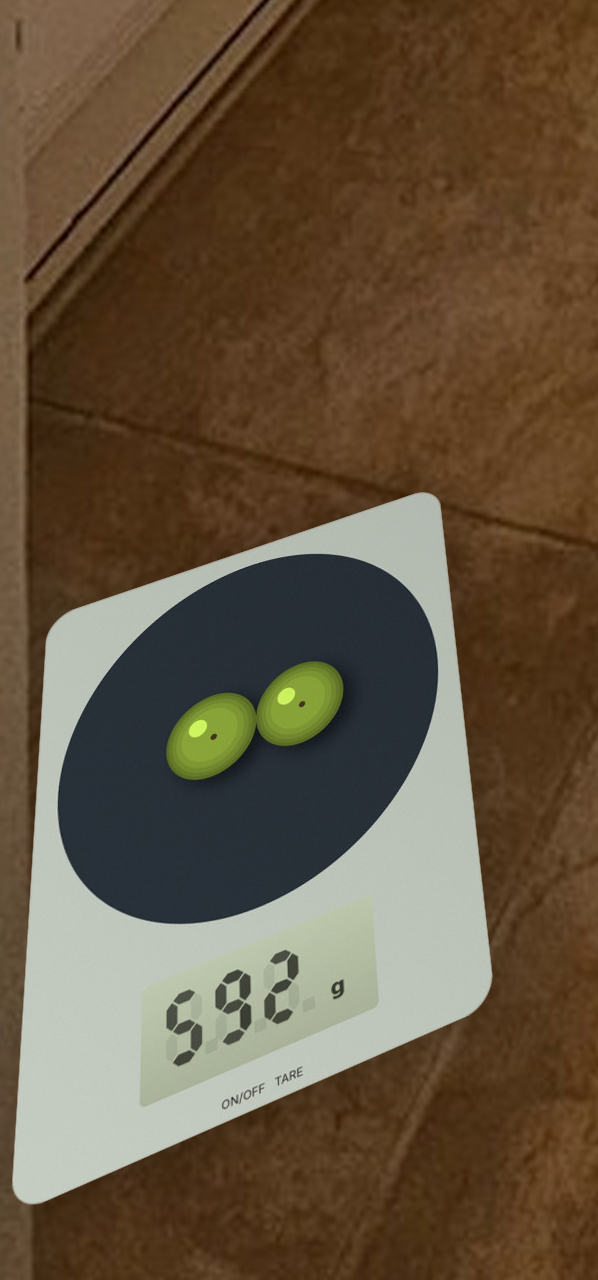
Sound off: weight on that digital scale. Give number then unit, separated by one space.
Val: 592 g
